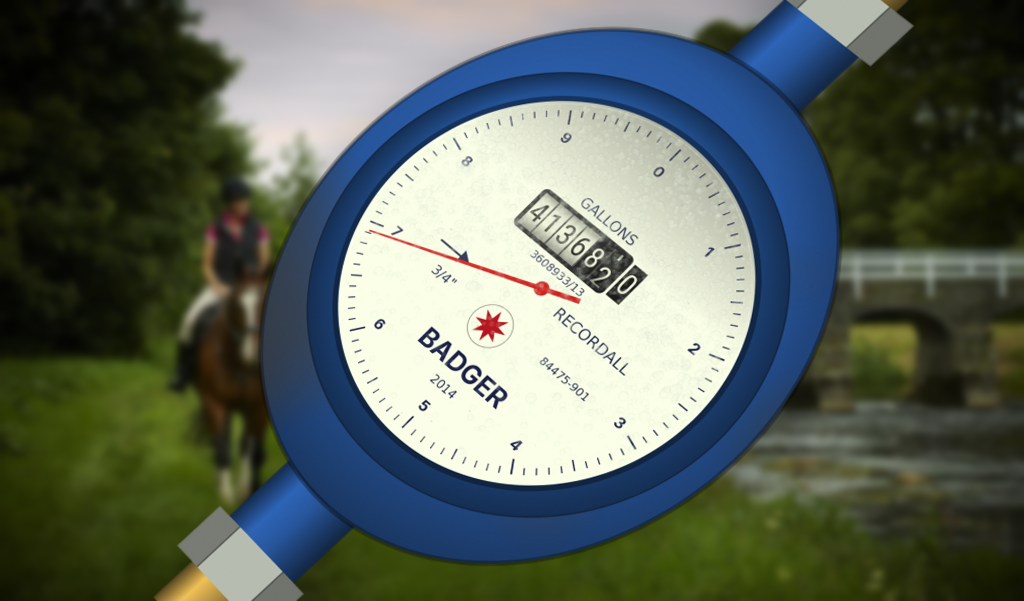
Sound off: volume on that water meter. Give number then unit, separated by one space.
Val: 4136816.9 gal
